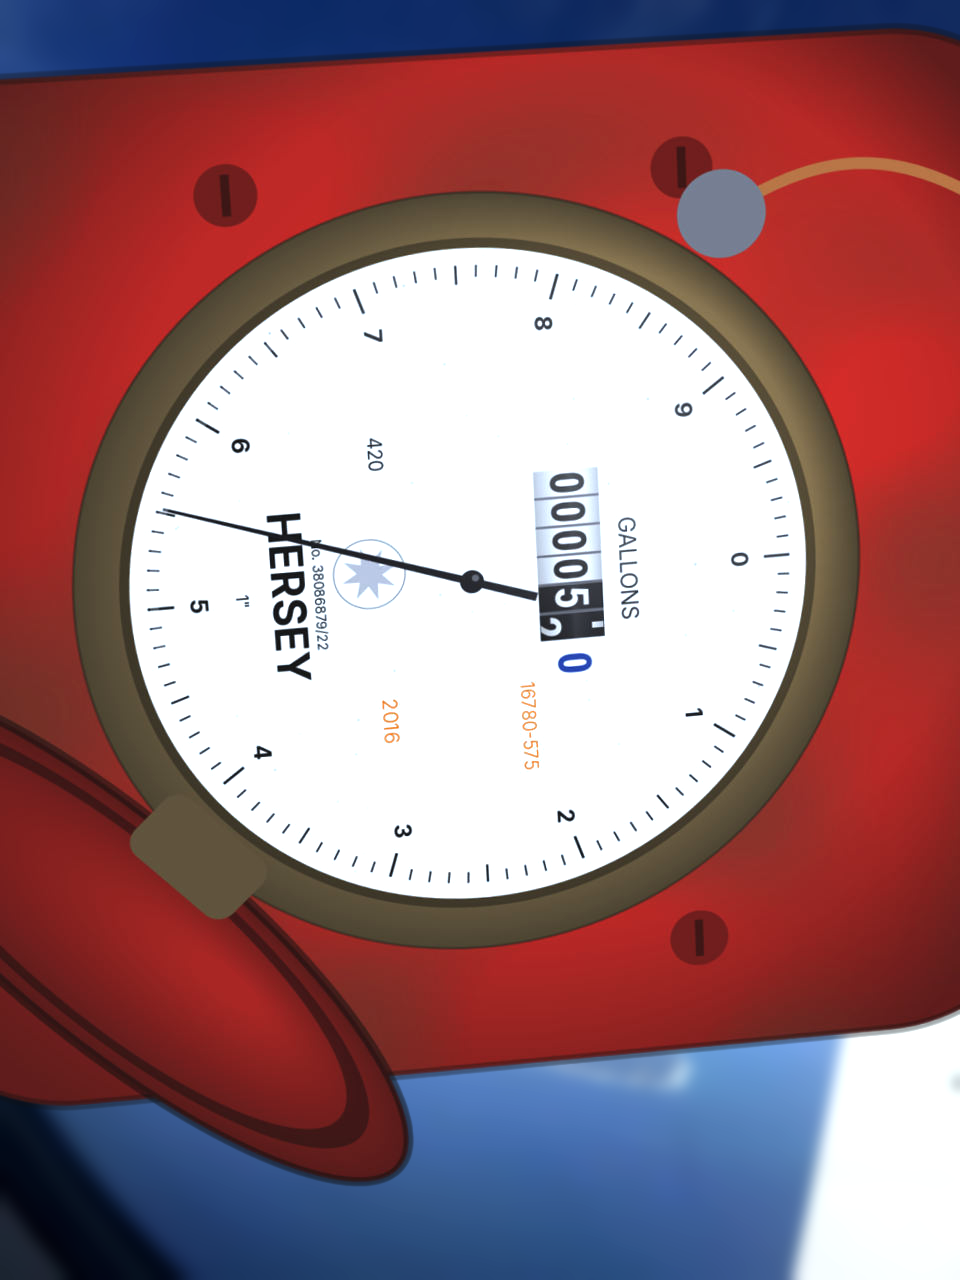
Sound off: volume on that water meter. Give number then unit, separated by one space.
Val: 515.5 gal
